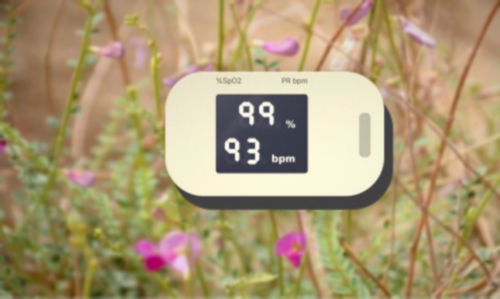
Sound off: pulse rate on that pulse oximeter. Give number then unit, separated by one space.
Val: 93 bpm
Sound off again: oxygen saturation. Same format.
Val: 99 %
